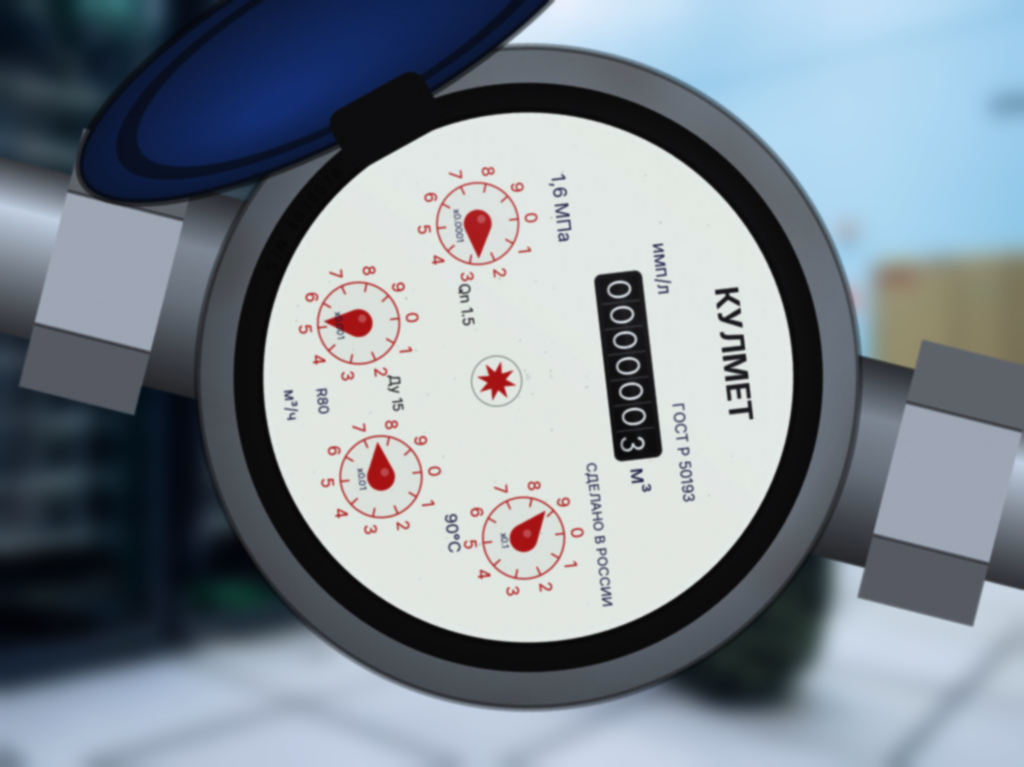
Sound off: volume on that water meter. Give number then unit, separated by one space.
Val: 2.8752 m³
